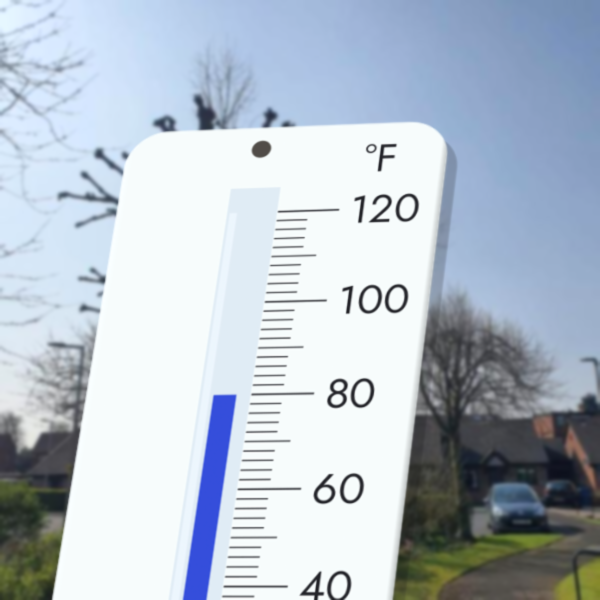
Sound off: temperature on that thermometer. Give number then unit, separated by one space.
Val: 80 °F
